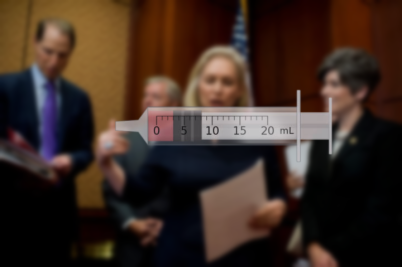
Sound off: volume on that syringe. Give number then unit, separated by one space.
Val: 3 mL
